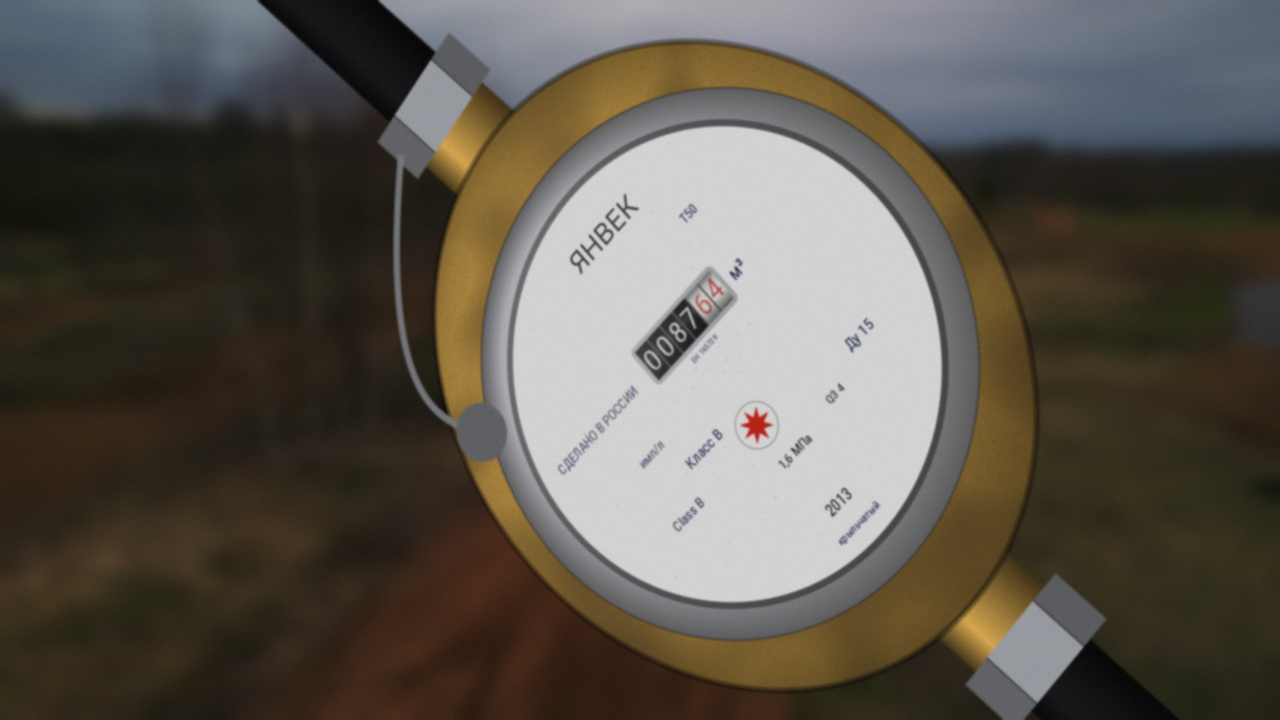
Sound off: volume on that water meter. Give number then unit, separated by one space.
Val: 87.64 m³
